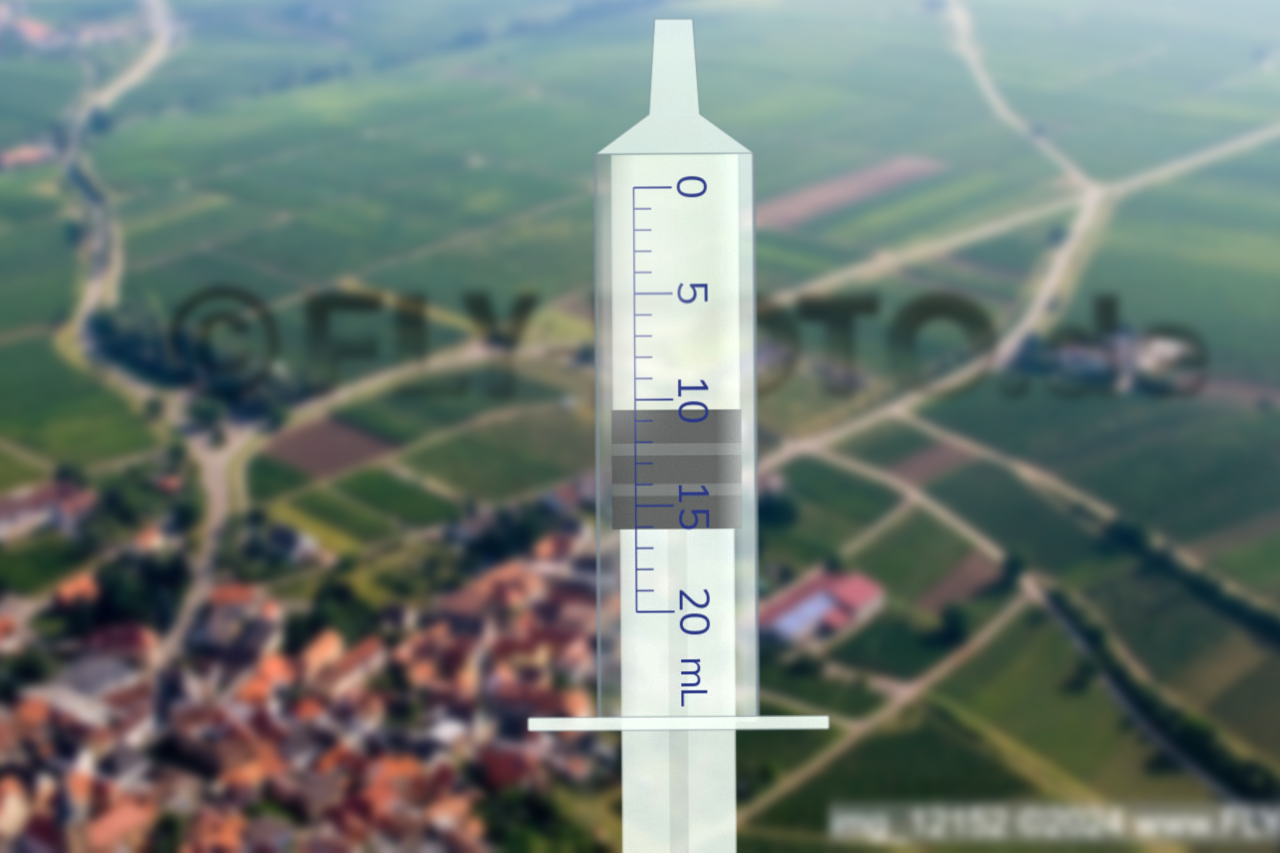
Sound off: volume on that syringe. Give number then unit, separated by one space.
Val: 10.5 mL
